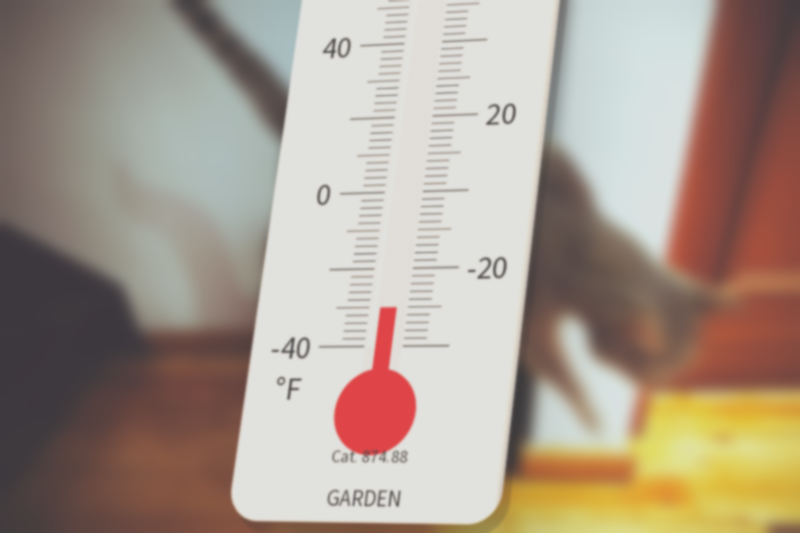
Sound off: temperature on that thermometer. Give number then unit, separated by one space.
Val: -30 °F
